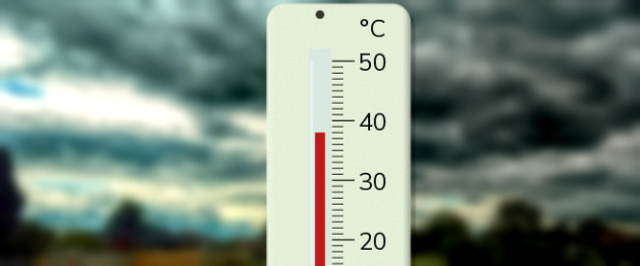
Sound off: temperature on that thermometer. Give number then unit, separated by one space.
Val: 38 °C
